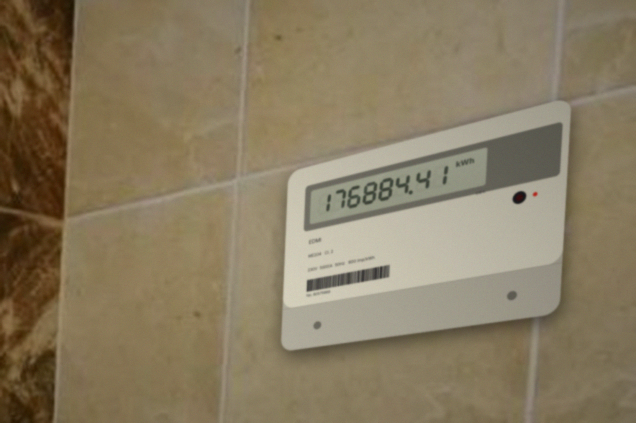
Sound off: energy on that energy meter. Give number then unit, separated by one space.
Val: 176884.41 kWh
